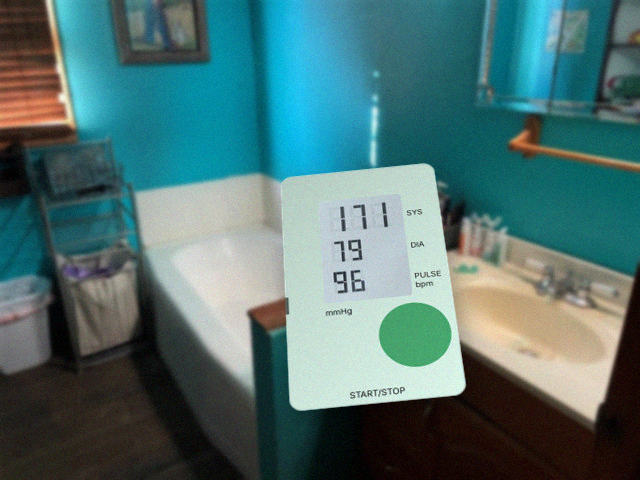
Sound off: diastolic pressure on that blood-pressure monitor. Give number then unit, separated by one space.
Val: 79 mmHg
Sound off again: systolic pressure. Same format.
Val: 171 mmHg
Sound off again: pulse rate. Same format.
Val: 96 bpm
